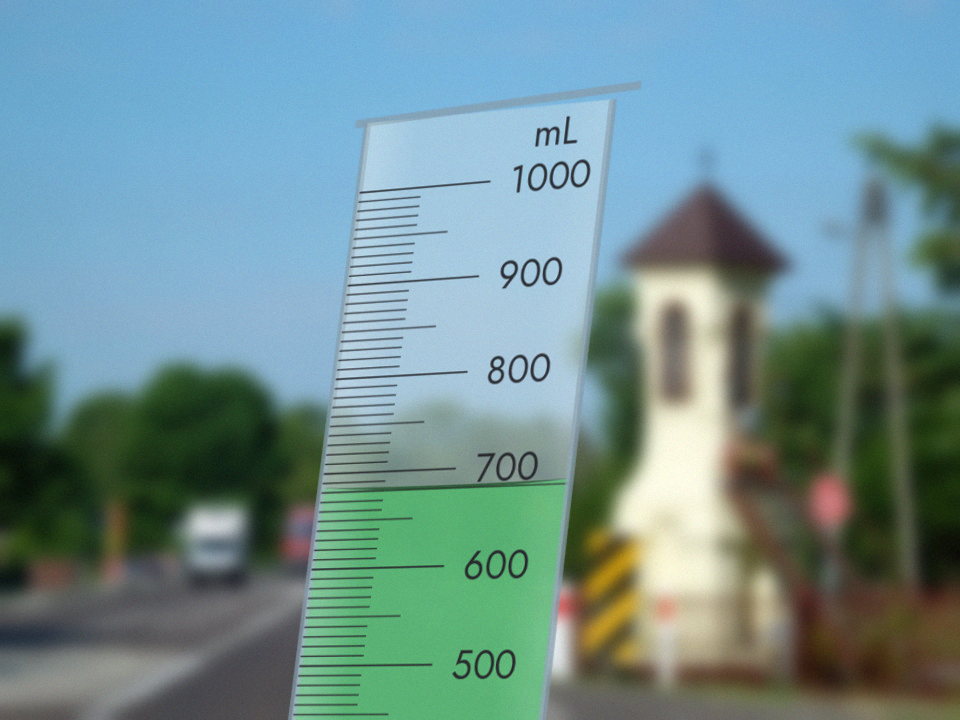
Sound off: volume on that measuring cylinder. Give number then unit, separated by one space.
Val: 680 mL
